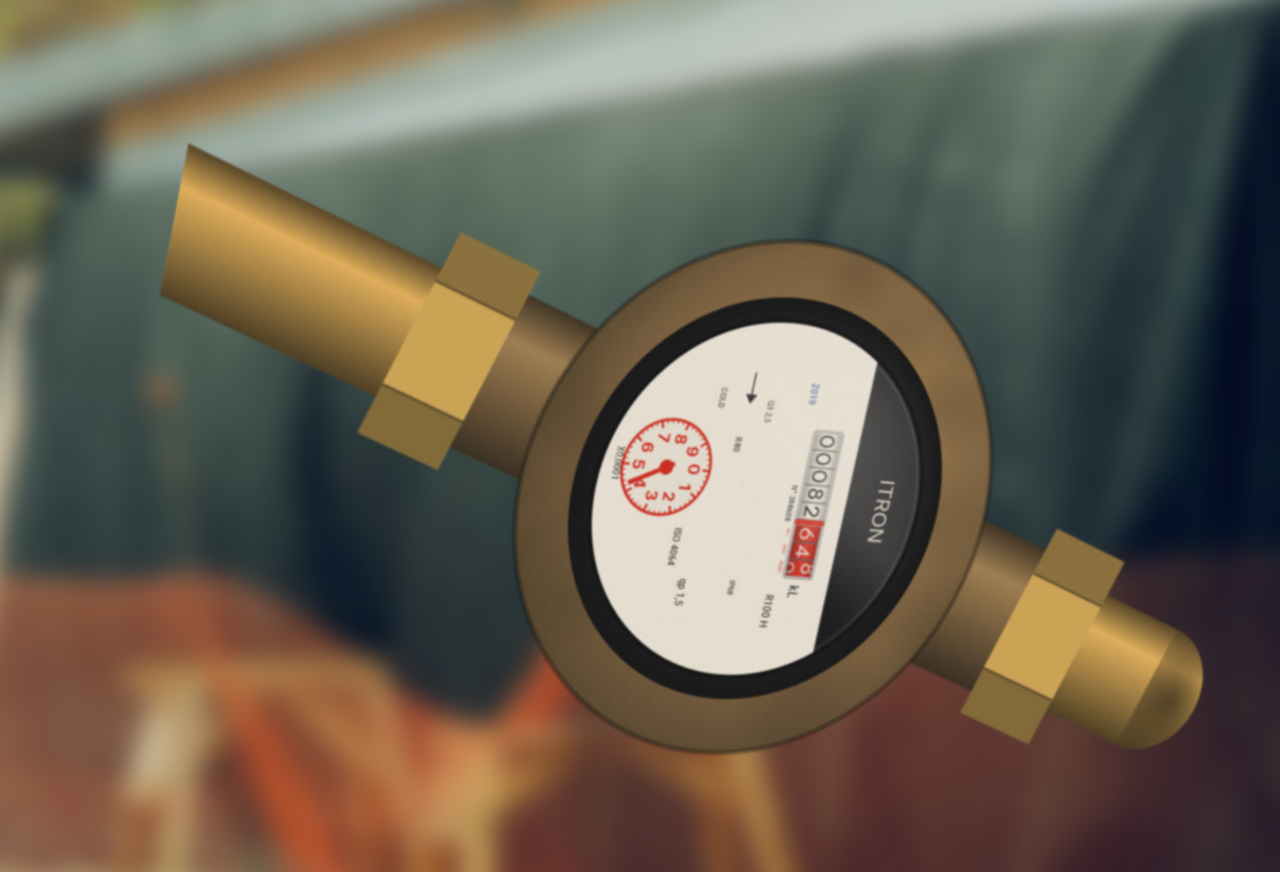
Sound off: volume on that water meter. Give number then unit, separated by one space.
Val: 82.6484 kL
